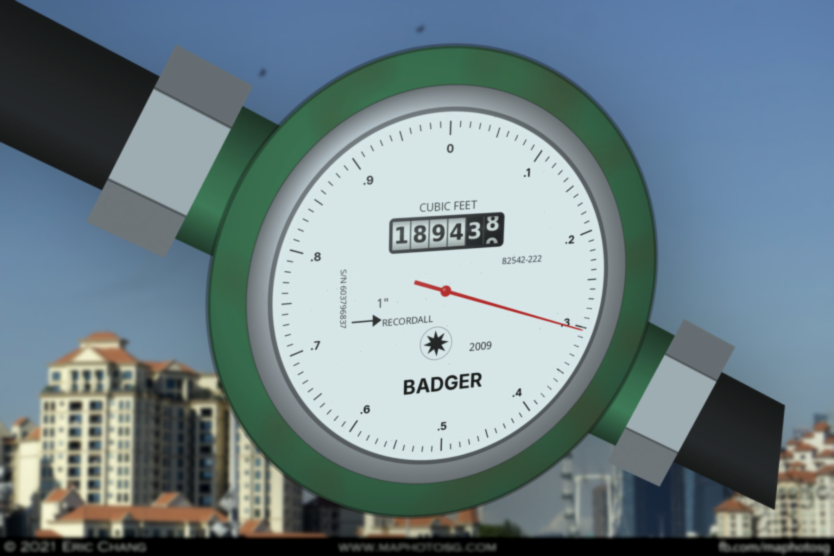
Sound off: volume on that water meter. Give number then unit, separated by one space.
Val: 189438.30 ft³
